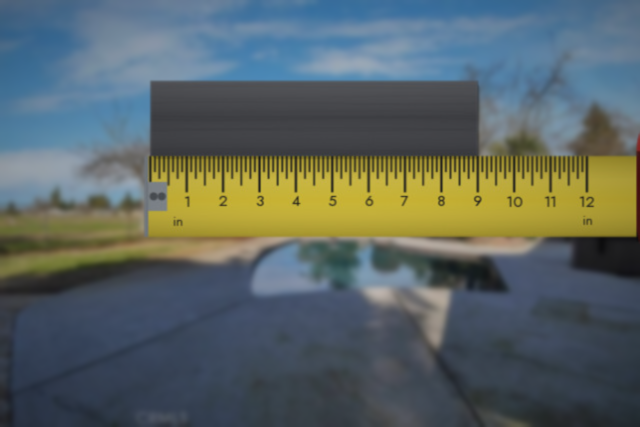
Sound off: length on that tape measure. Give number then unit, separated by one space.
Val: 9 in
